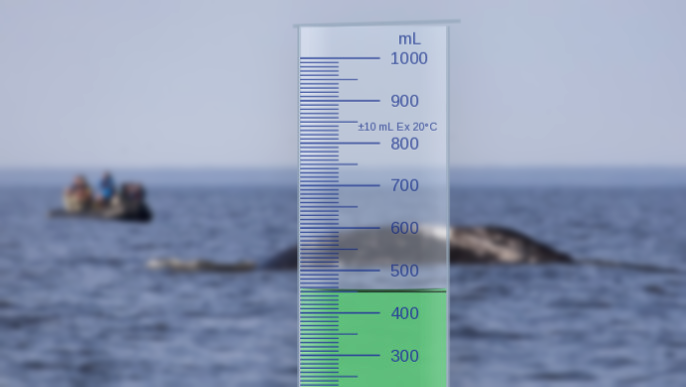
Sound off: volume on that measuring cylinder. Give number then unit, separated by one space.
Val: 450 mL
